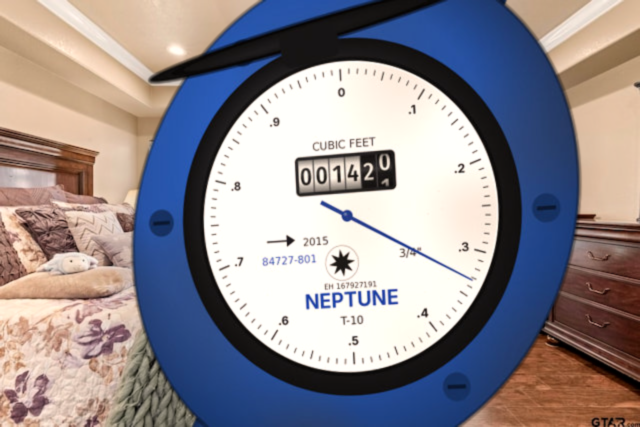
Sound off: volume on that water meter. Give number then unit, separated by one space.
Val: 1420.33 ft³
